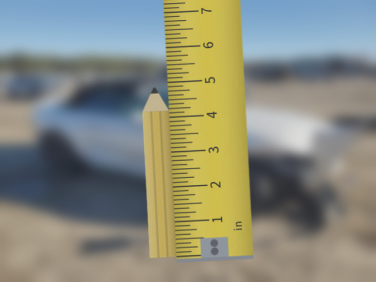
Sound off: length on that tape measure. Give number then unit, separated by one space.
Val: 4.875 in
